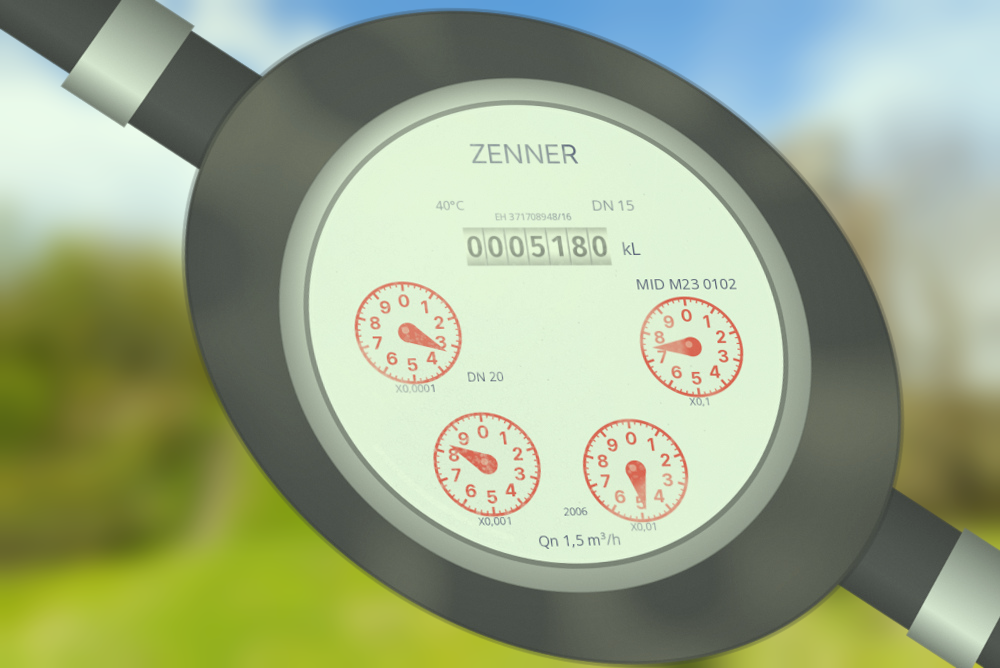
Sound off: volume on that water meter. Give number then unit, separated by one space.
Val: 5180.7483 kL
